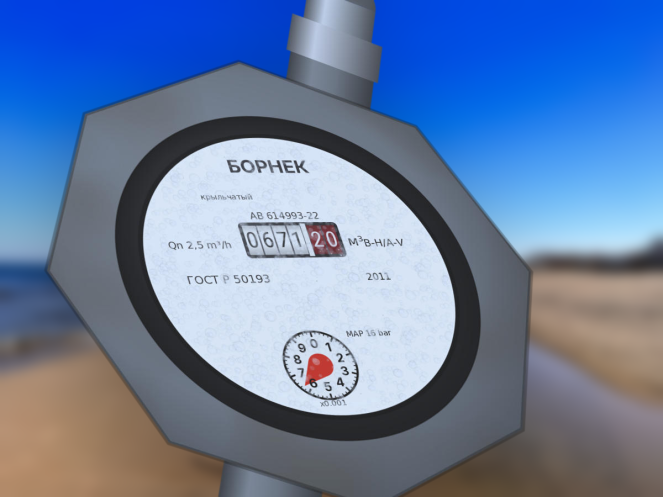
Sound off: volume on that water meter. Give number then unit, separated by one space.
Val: 671.206 m³
